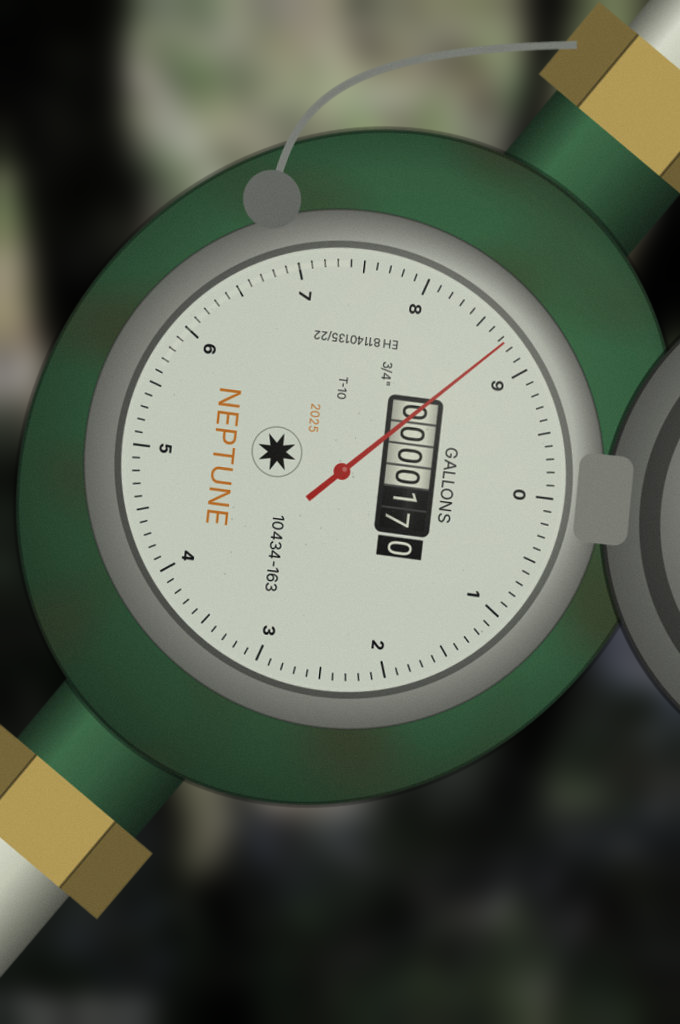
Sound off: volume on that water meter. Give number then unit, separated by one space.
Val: 168.7 gal
